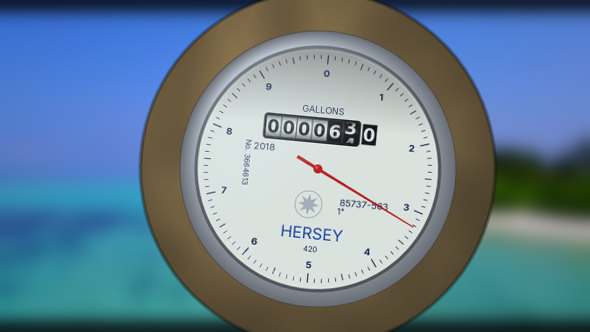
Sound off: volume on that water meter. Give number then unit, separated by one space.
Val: 633.2 gal
